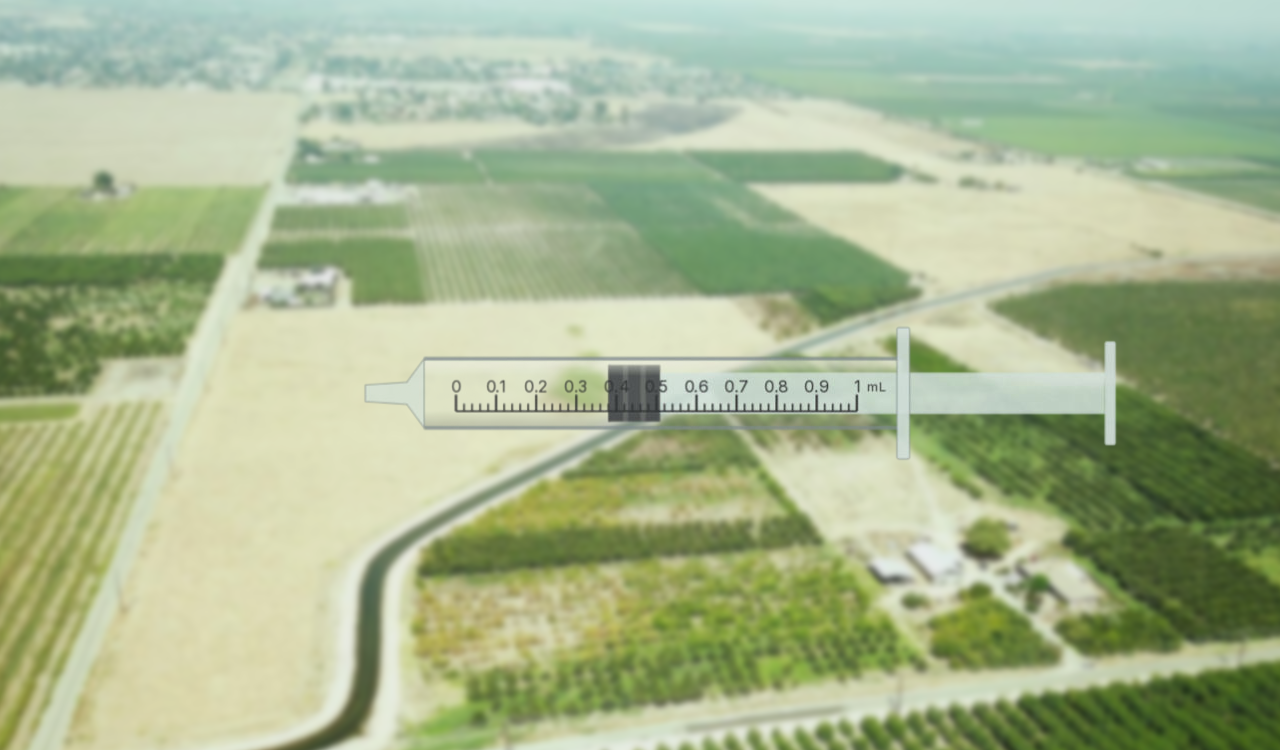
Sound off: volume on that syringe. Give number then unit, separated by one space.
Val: 0.38 mL
